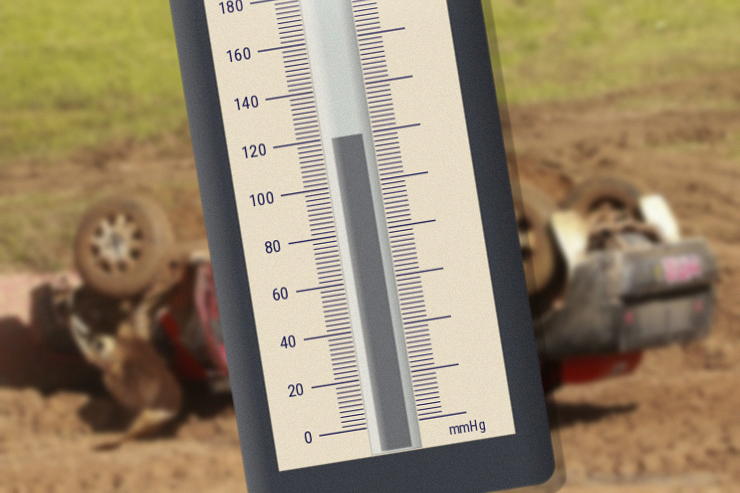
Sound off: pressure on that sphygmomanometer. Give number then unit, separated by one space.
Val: 120 mmHg
